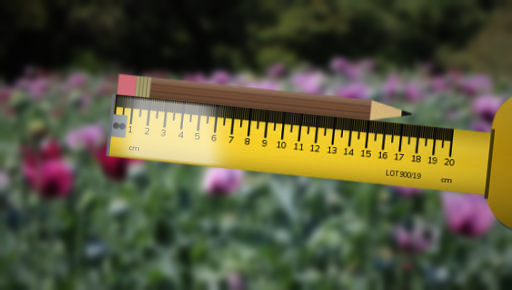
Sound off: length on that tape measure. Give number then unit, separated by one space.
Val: 17.5 cm
